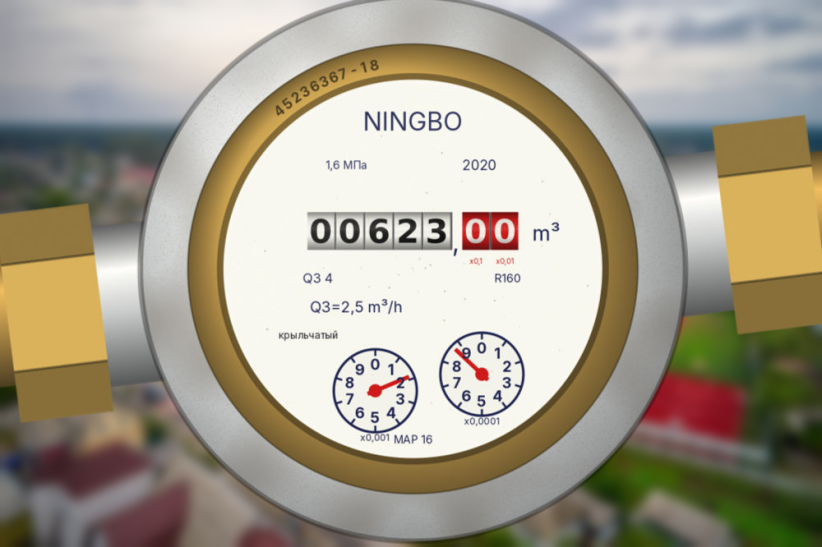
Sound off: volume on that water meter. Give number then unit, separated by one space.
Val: 623.0018 m³
